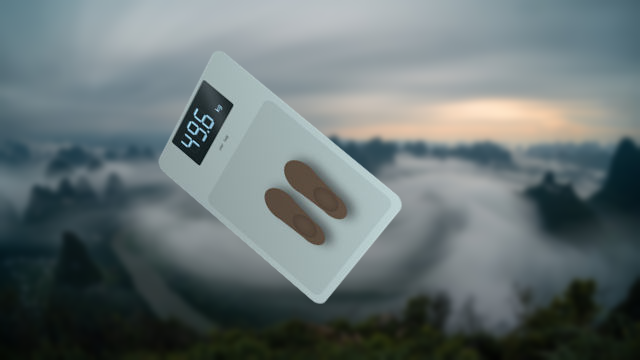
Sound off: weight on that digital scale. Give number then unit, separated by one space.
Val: 49.6 kg
